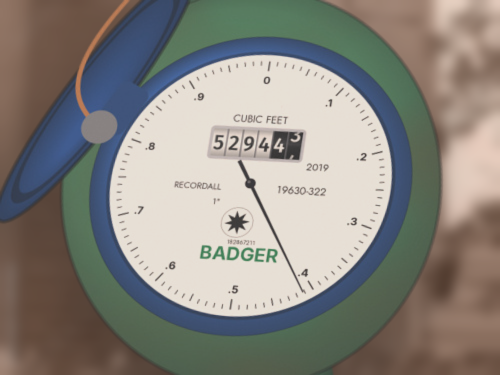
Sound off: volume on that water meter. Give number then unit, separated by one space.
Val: 529443.41 ft³
